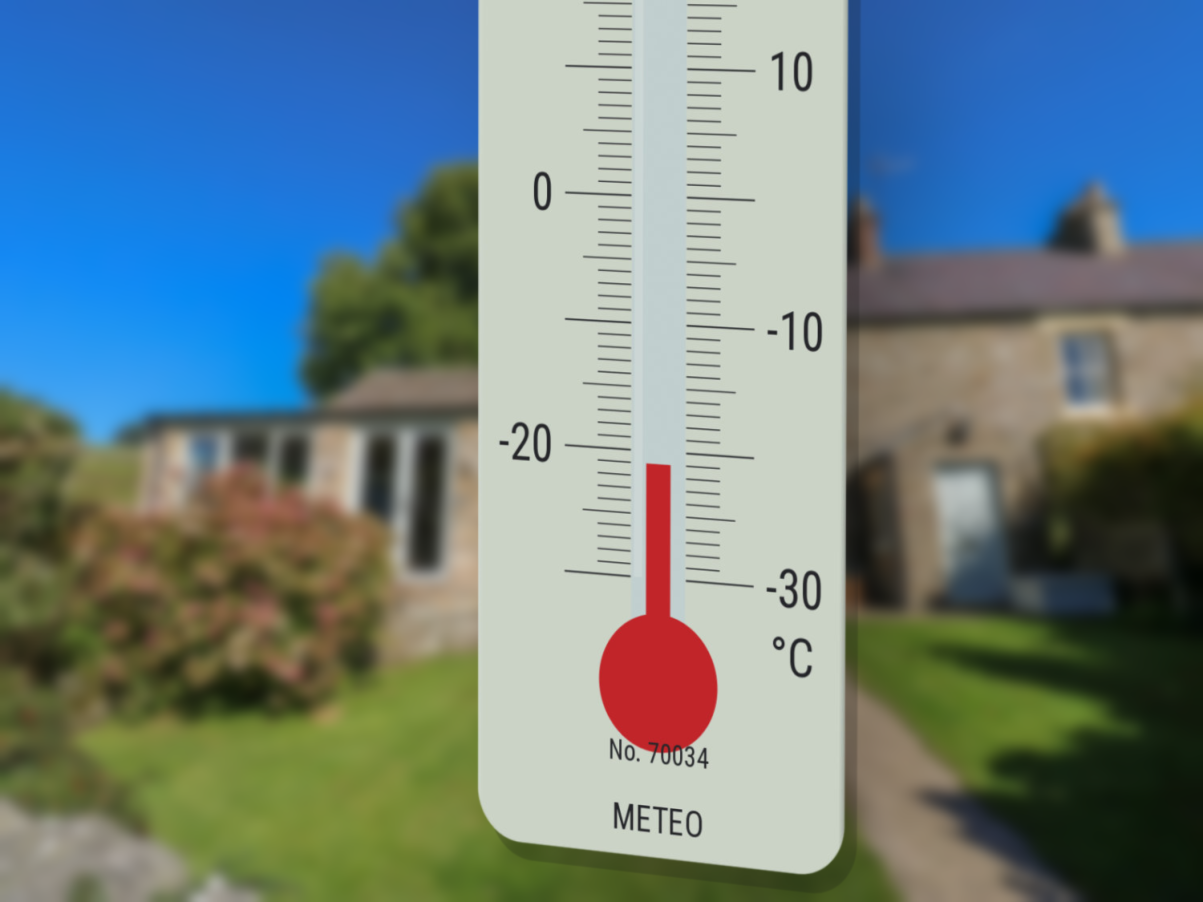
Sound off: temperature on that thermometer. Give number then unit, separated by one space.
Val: -21 °C
